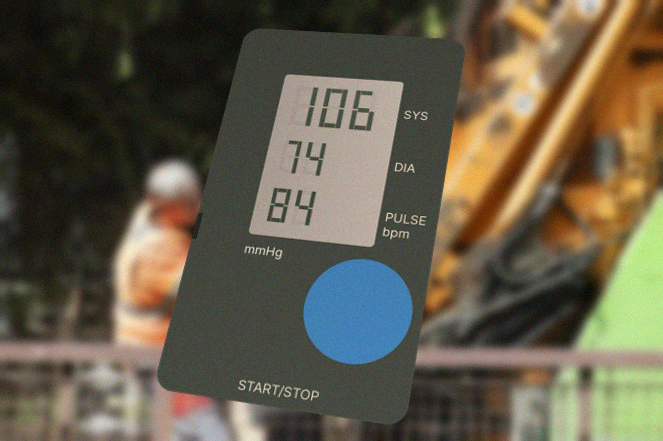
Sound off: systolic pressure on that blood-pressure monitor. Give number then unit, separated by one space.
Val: 106 mmHg
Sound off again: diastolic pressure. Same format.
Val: 74 mmHg
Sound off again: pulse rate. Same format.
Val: 84 bpm
